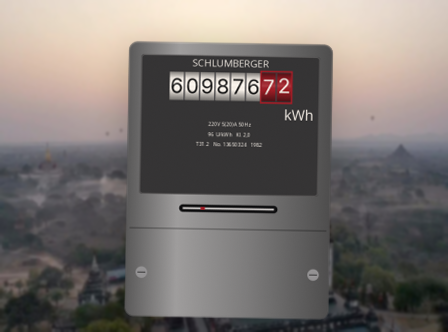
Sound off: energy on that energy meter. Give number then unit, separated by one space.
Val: 609876.72 kWh
